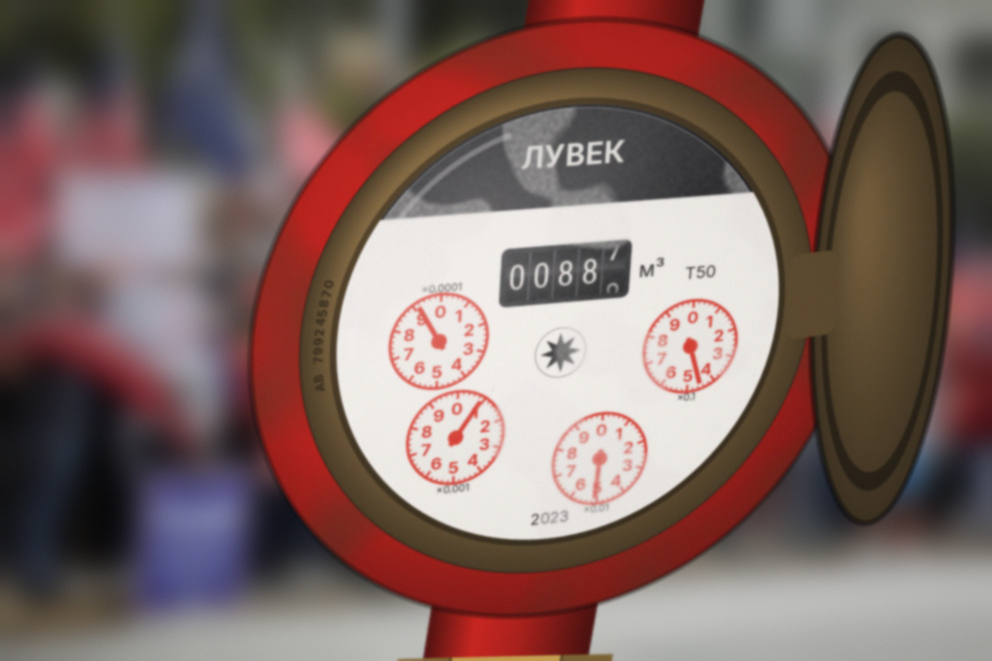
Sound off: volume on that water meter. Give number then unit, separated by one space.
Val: 887.4509 m³
